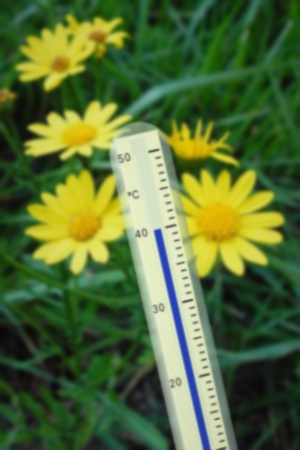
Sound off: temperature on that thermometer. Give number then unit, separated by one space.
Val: 40 °C
